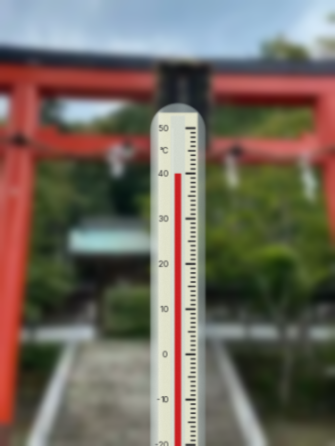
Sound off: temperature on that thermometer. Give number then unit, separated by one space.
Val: 40 °C
